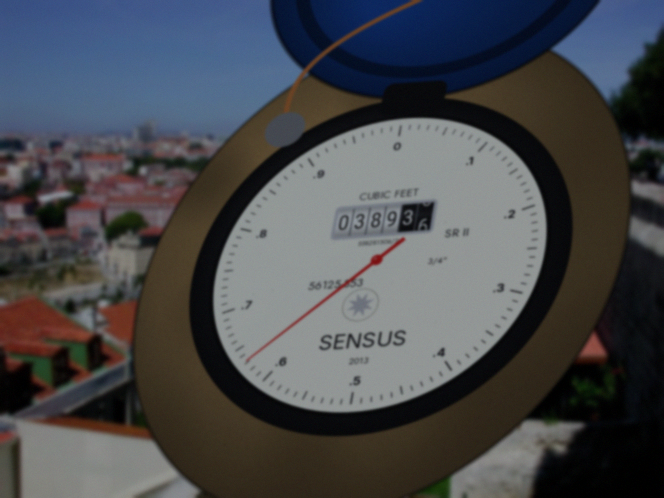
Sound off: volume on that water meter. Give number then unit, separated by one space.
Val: 38935.63 ft³
